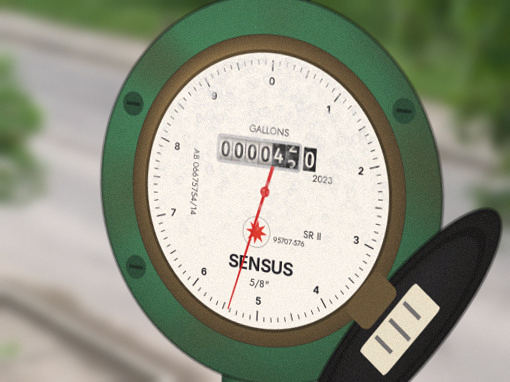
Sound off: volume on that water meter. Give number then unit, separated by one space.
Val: 425.4 gal
